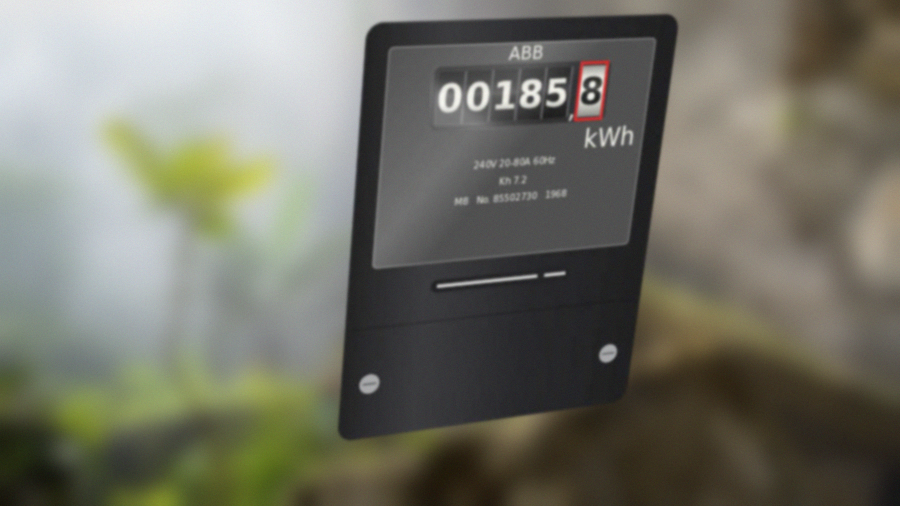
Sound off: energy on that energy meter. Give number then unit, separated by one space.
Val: 185.8 kWh
